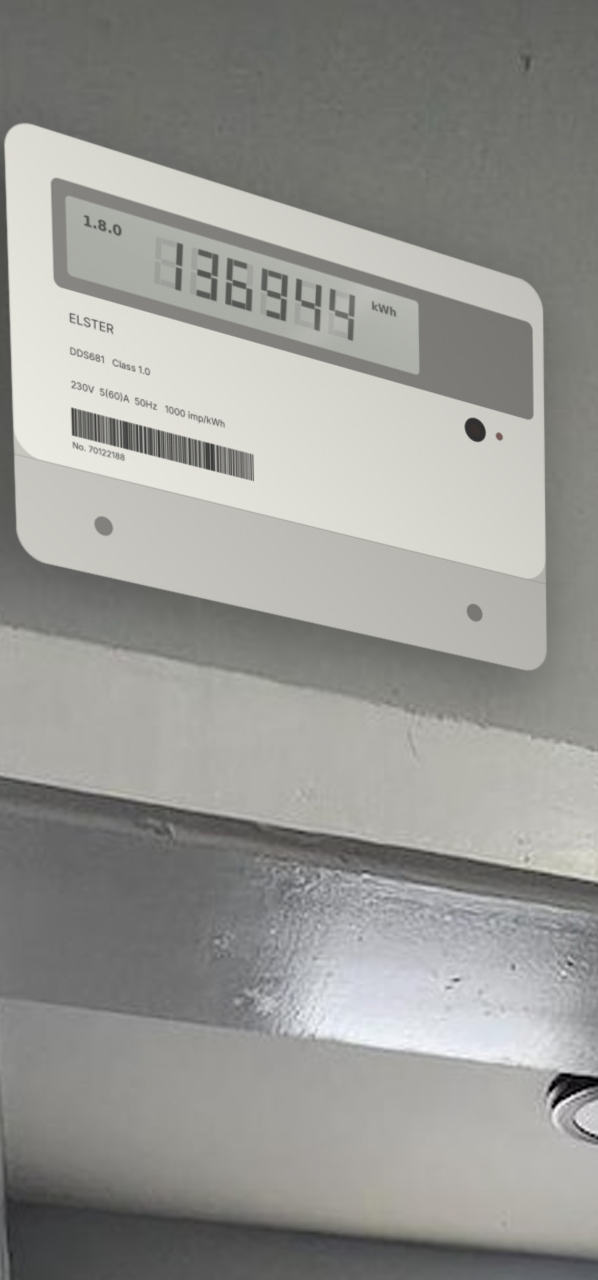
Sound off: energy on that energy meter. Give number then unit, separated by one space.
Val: 136944 kWh
